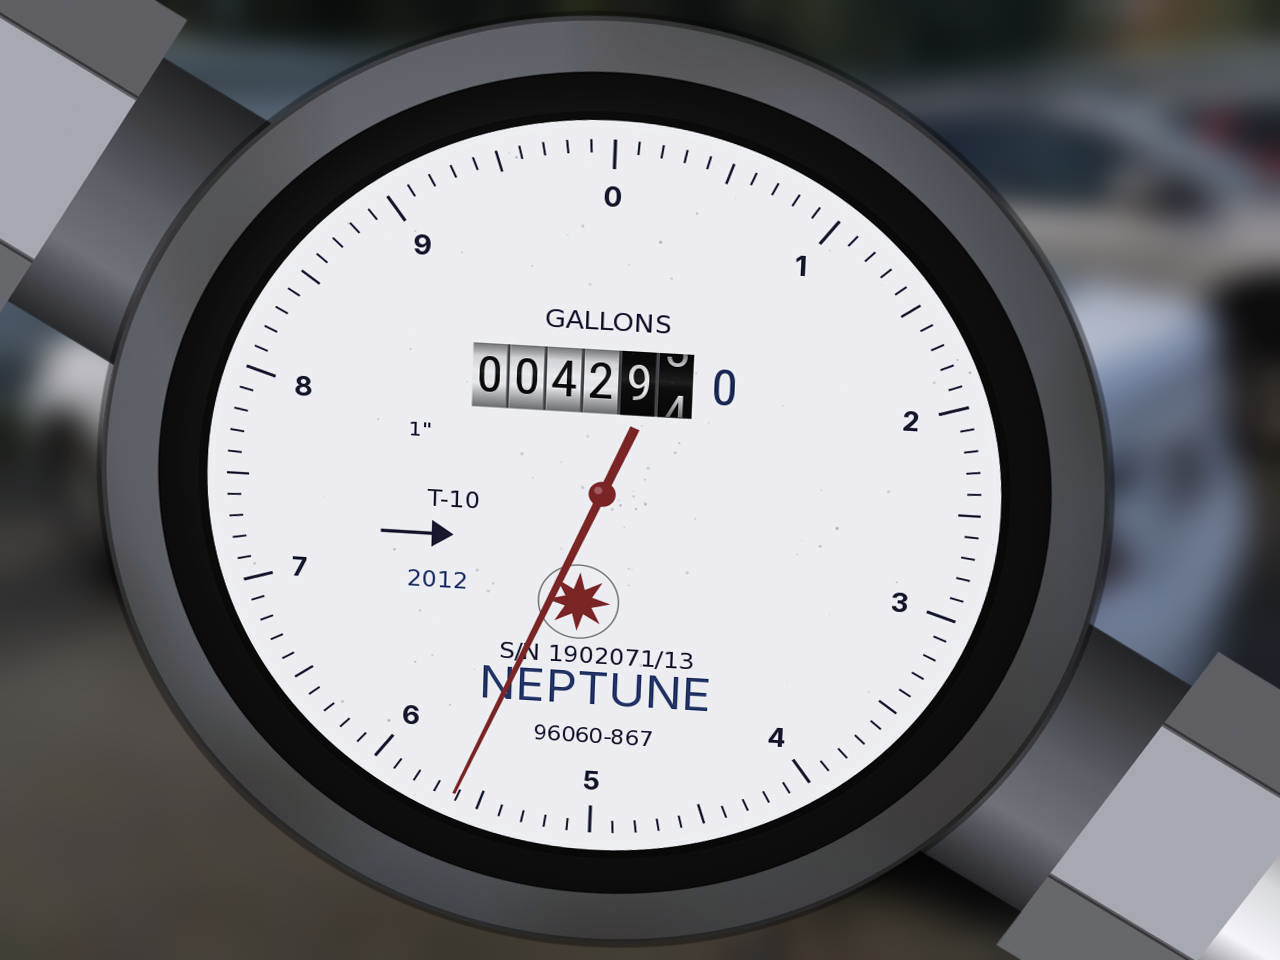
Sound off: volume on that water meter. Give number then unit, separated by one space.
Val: 42935.6 gal
